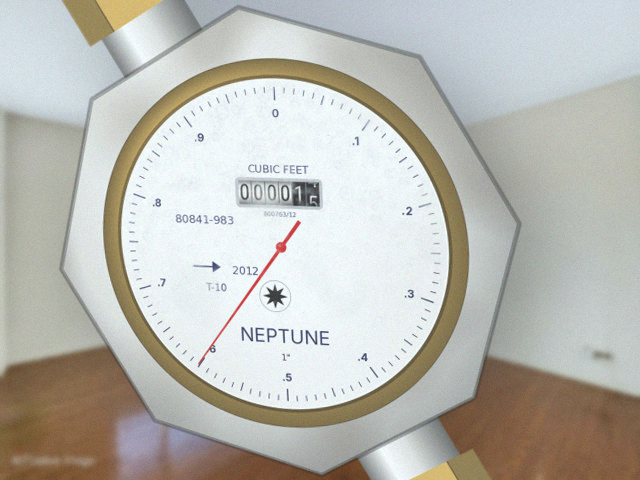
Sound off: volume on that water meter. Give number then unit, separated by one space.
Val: 14.60 ft³
